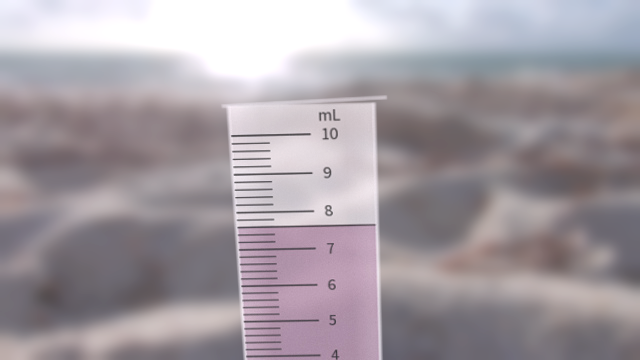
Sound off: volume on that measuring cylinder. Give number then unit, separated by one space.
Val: 7.6 mL
